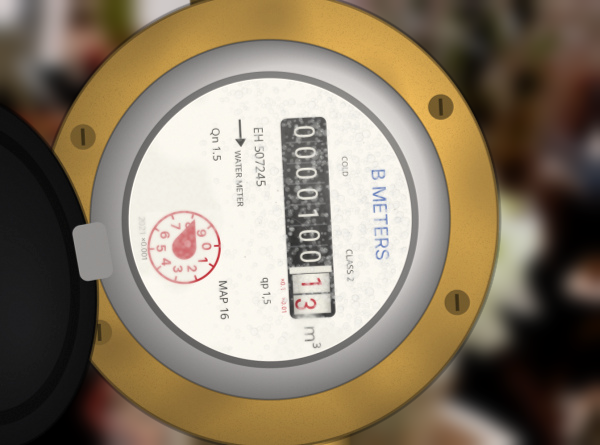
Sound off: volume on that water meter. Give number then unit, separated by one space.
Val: 100.128 m³
